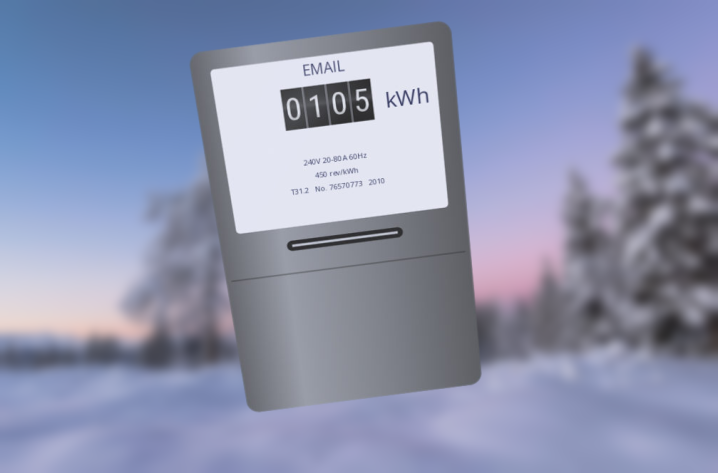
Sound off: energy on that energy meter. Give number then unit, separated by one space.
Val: 105 kWh
